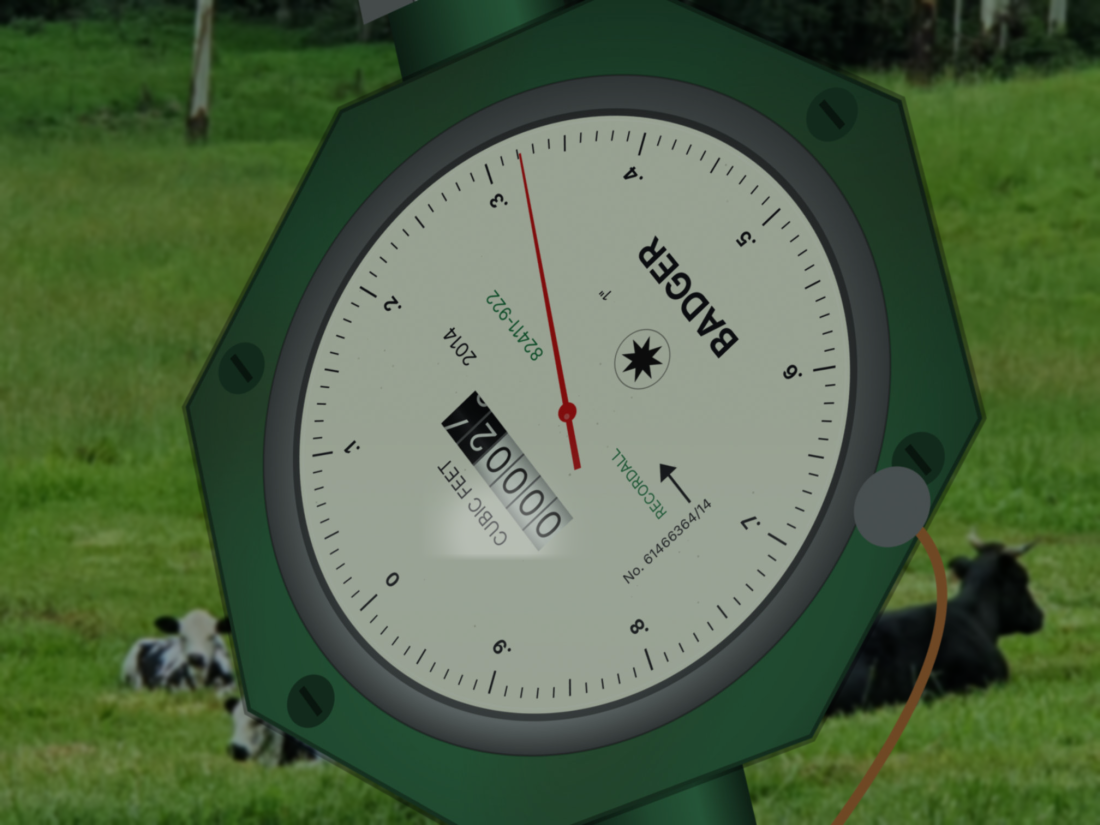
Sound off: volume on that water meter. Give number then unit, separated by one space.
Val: 27.32 ft³
